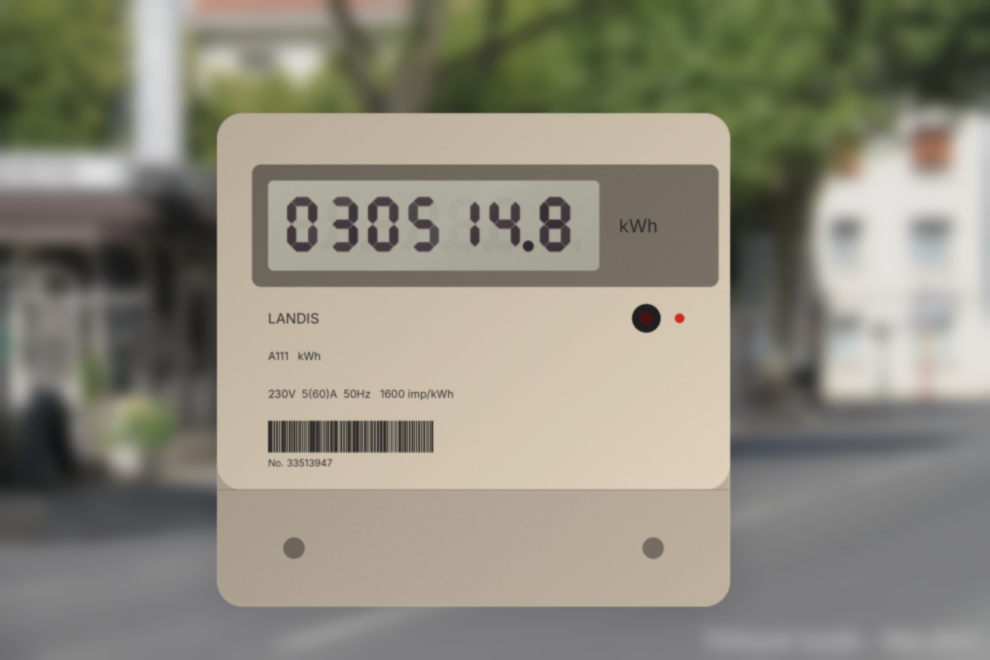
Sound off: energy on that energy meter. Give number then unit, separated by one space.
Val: 30514.8 kWh
